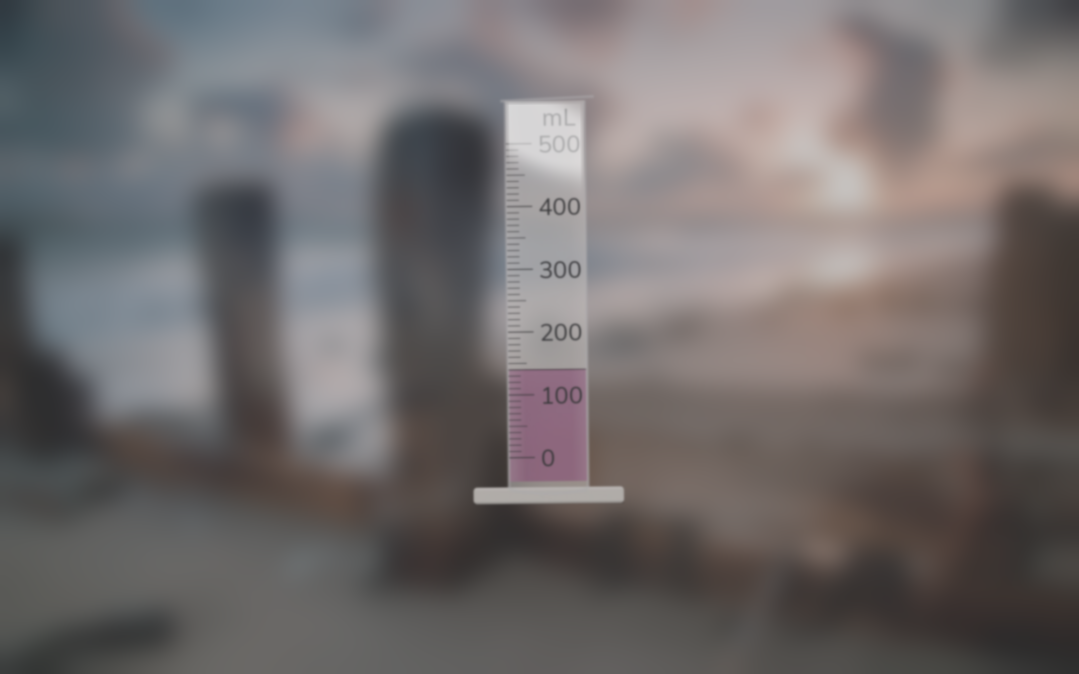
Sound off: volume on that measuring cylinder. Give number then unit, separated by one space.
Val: 140 mL
